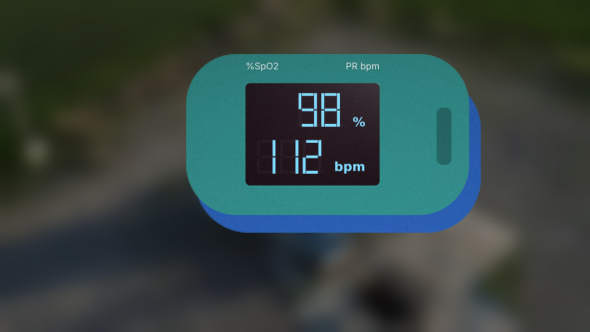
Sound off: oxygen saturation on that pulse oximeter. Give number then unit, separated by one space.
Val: 98 %
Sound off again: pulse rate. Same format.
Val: 112 bpm
